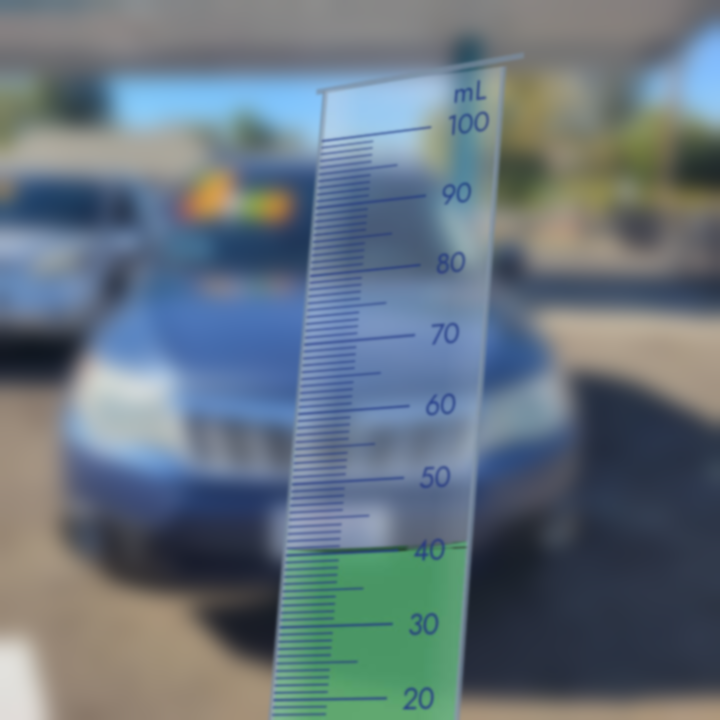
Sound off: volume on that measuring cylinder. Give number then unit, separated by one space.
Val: 40 mL
